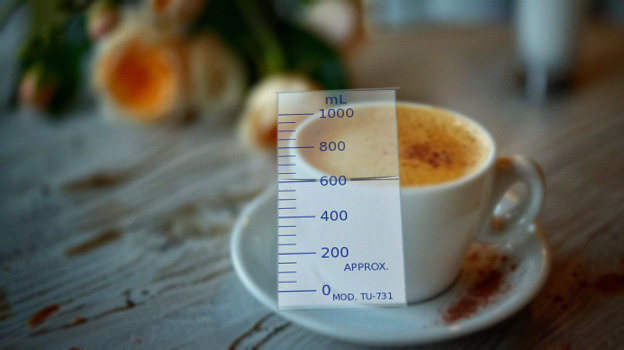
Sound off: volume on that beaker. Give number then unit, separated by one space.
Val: 600 mL
